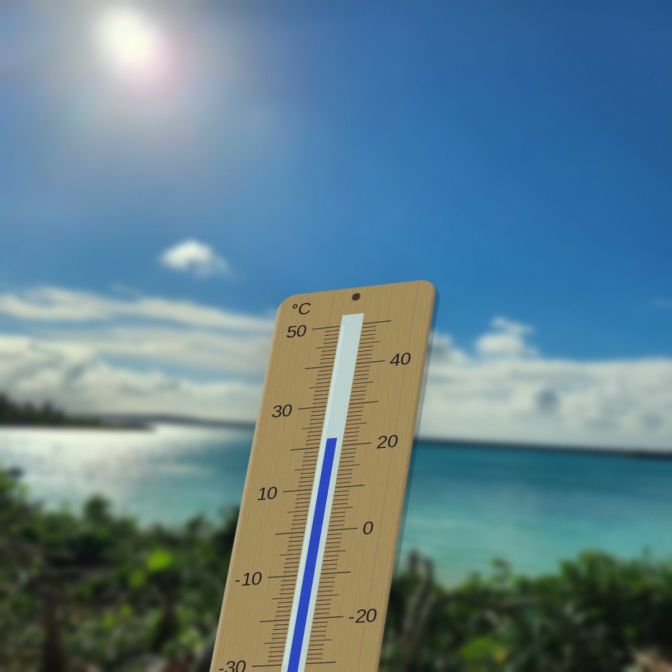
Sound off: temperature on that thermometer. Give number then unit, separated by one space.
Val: 22 °C
